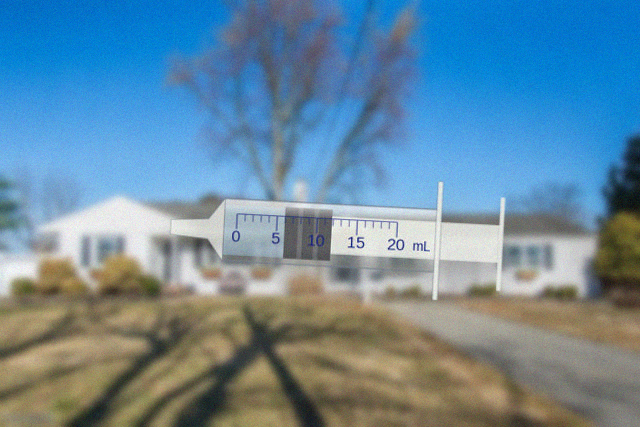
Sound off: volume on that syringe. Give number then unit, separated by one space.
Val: 6 mL
